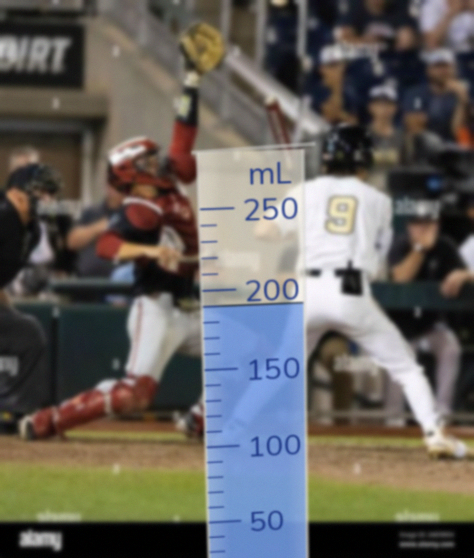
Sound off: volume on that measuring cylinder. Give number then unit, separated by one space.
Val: 190 mL
